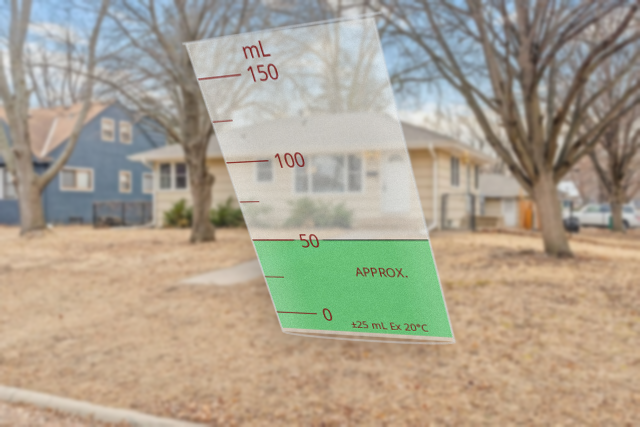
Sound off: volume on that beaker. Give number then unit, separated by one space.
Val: 50 mL
